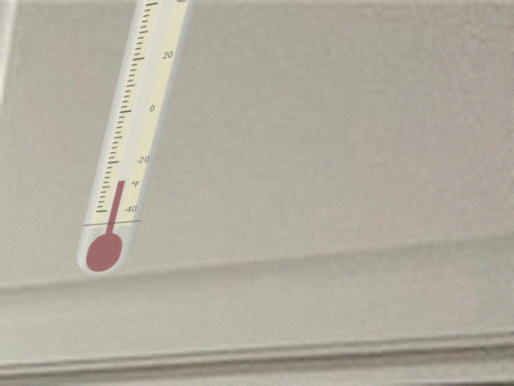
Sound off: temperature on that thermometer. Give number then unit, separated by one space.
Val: -28 °F
